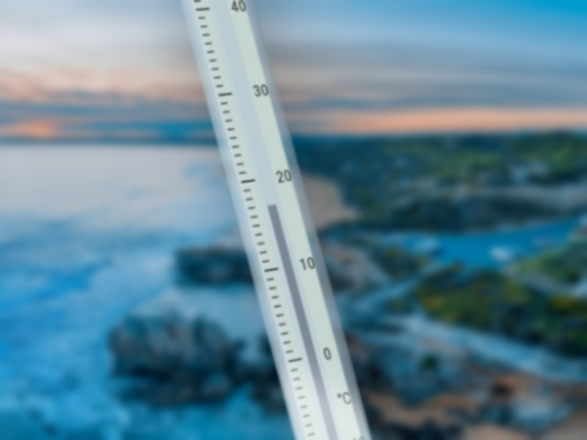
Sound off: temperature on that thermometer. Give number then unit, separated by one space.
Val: 17 °C
